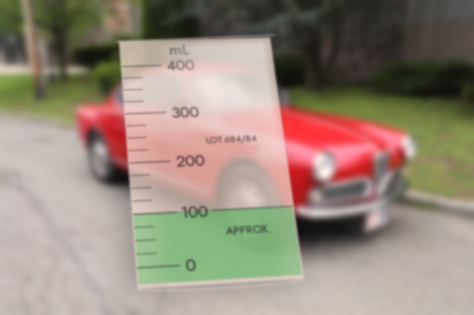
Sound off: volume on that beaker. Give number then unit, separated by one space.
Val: 100 mL
